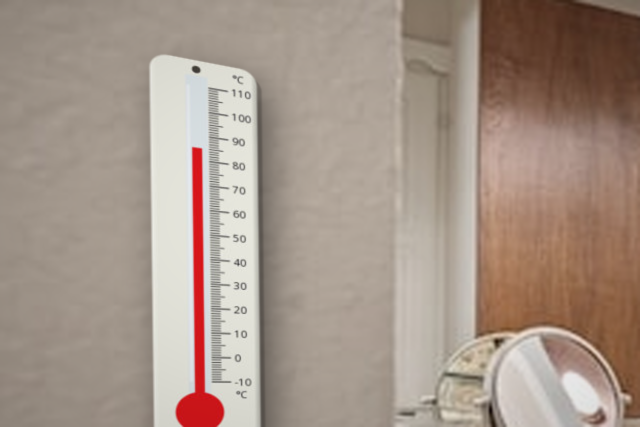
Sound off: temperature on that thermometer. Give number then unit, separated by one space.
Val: 85 °C
